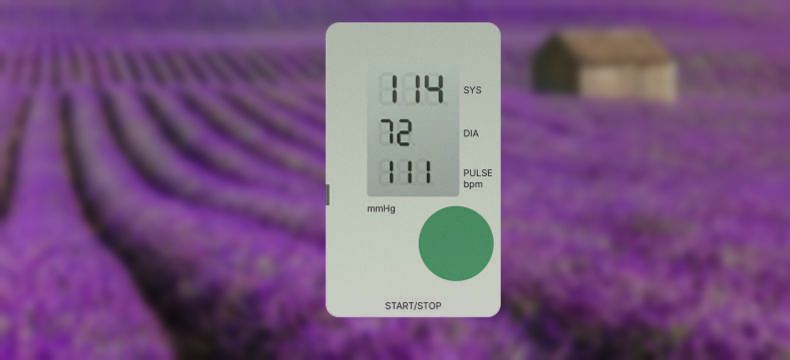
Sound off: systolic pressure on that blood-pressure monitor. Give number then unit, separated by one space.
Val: 114 mmHg
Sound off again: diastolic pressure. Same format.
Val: 72 mmHg
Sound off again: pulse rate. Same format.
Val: 111 bpm
